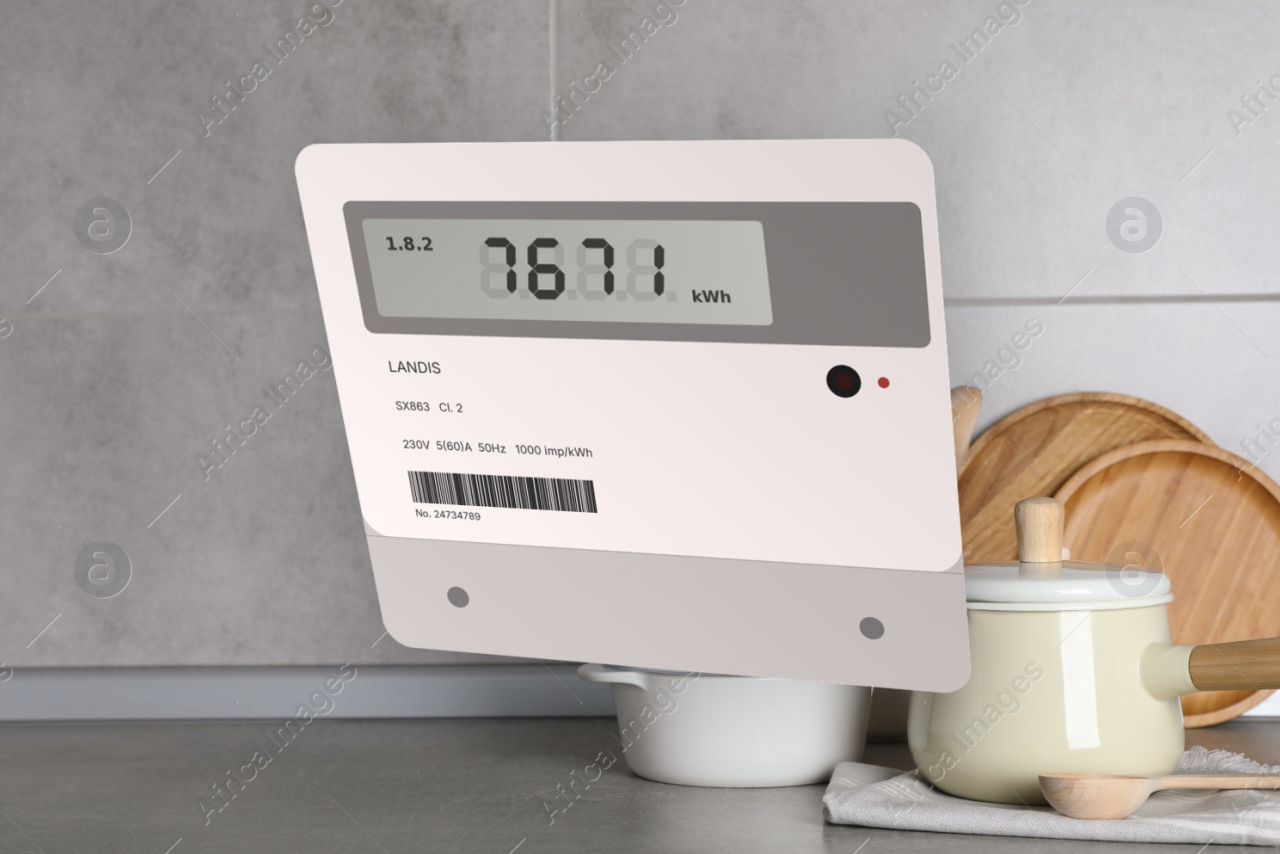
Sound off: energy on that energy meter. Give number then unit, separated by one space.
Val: 7671 kWh
